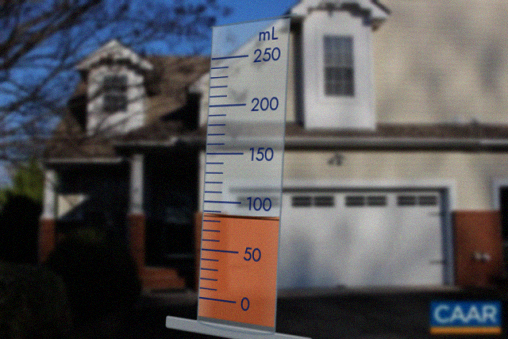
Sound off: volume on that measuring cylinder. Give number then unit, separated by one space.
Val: 85 mL
